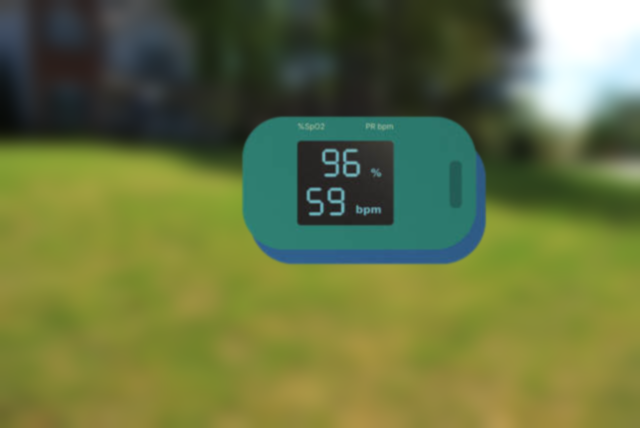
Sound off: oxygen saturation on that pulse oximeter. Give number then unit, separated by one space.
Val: 96 %
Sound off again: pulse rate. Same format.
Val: 59 bpm
